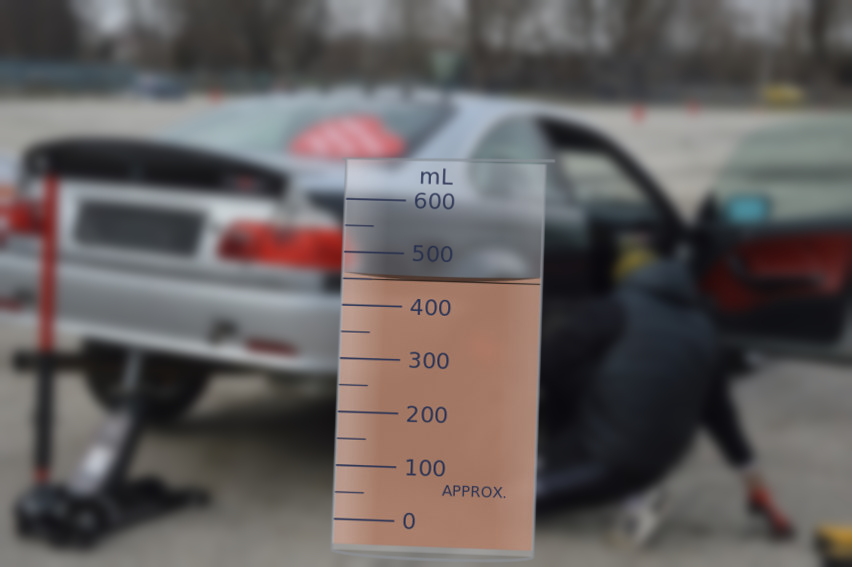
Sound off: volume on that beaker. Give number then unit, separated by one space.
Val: 450 mL
